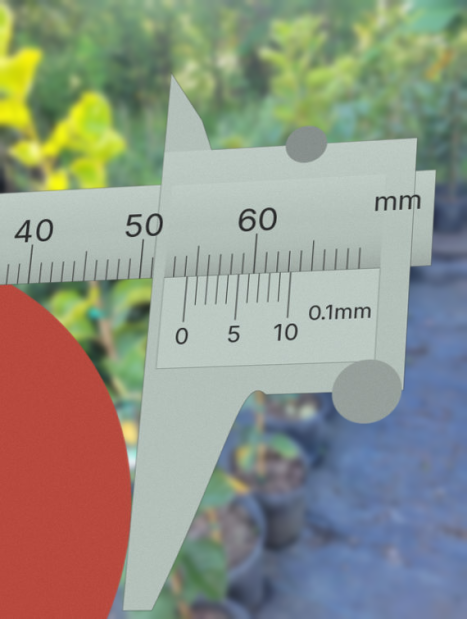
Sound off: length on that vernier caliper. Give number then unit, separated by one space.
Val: 54.2 mm
